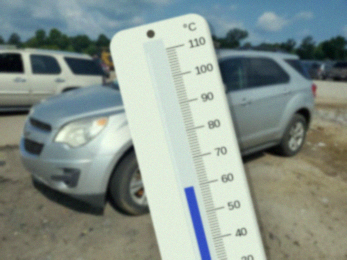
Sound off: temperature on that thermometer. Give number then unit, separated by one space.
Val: 60 °C
